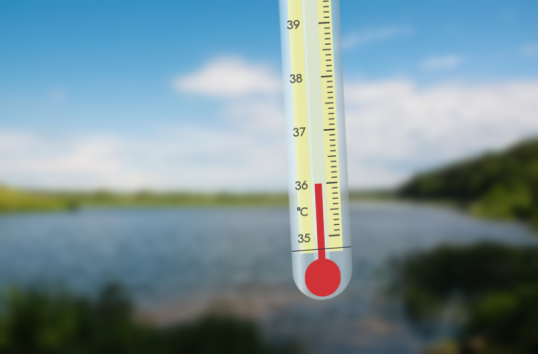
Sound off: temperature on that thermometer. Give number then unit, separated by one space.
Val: 36 °C
